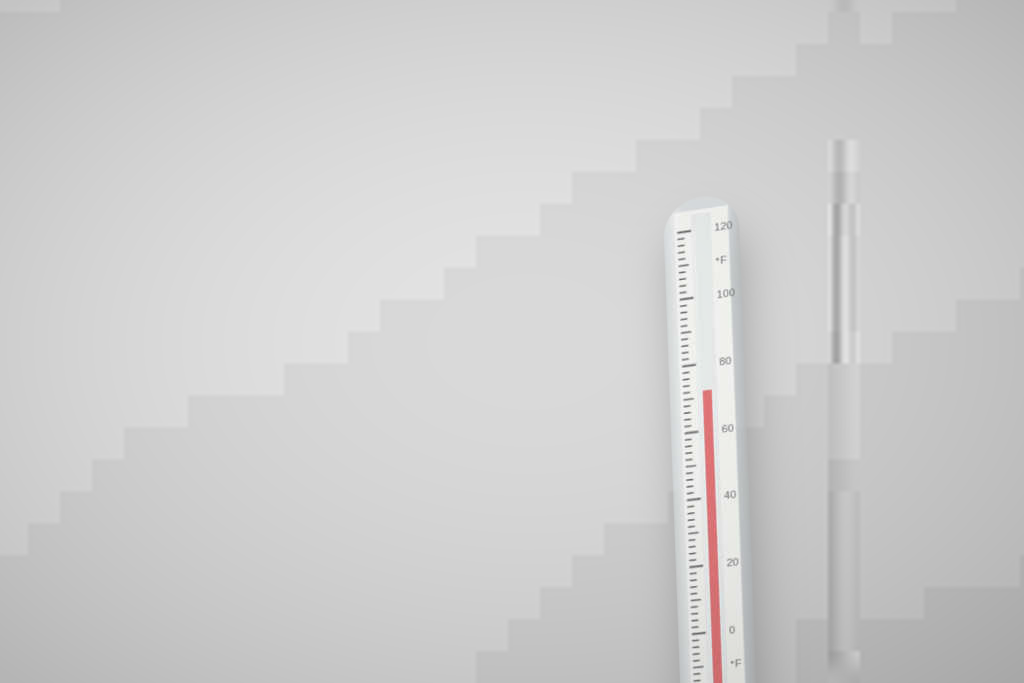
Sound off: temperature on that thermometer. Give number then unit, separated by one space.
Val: 72 °F
